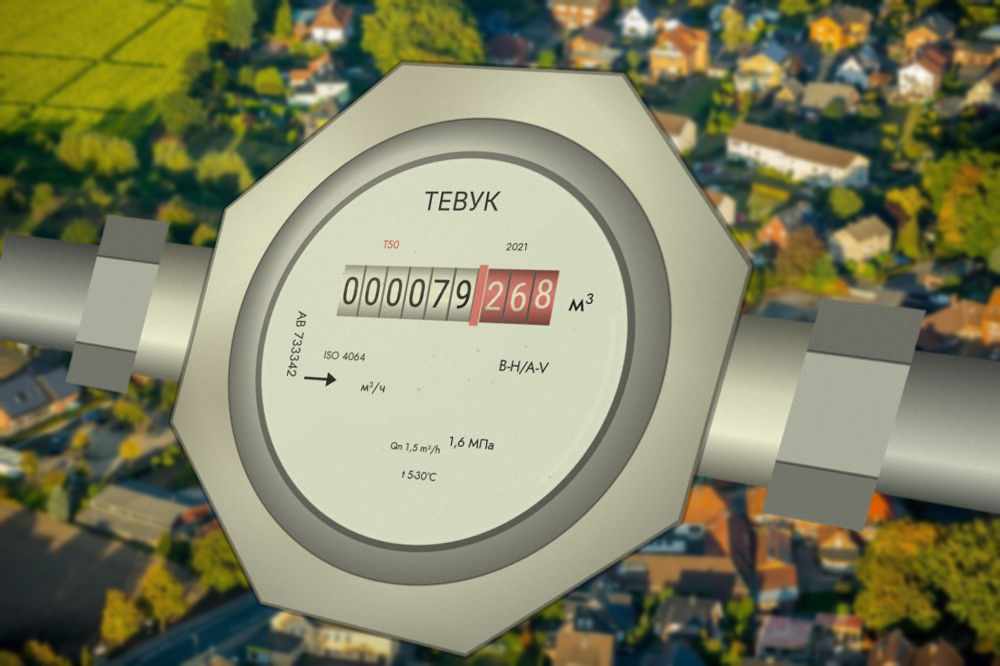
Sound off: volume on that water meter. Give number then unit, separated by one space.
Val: 79.268 m³
